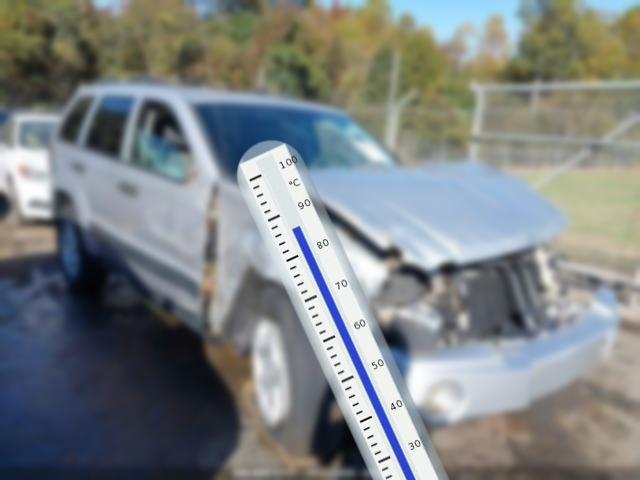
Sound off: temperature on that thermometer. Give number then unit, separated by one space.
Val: 86 °C
